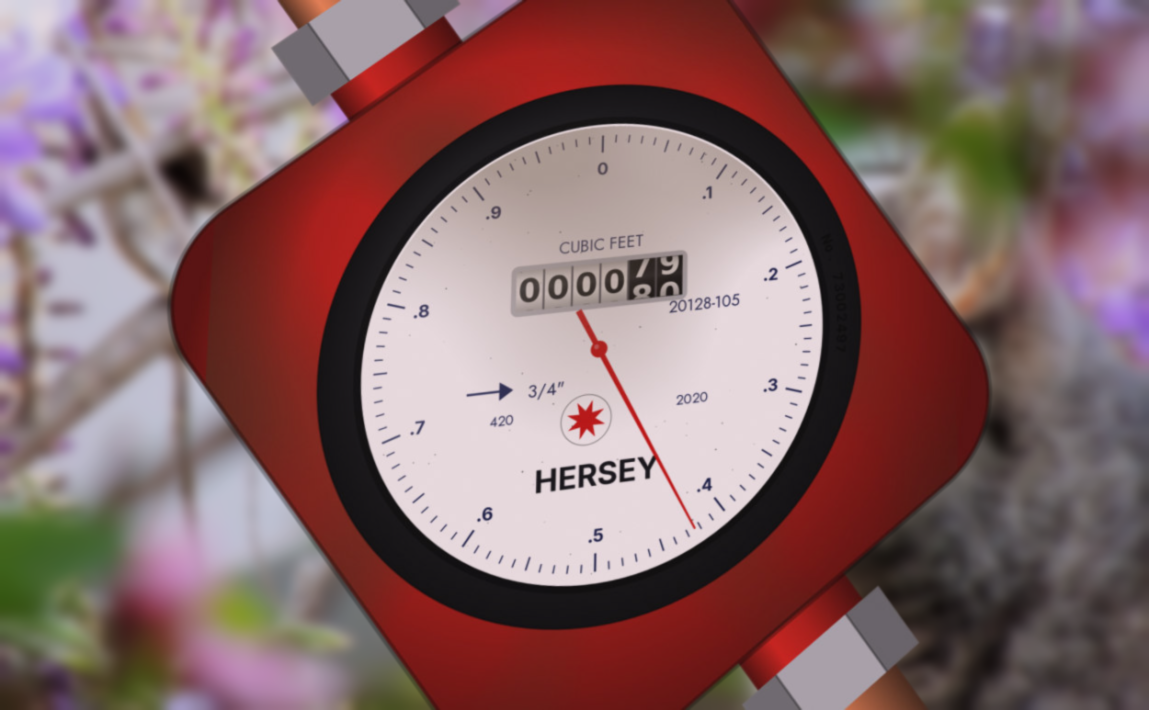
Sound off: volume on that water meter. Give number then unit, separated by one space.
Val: 79.42 ft³
